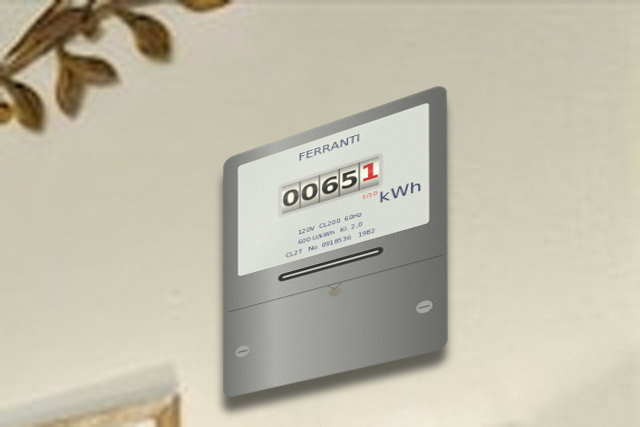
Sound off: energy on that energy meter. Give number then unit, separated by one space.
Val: 65.1 kWh
